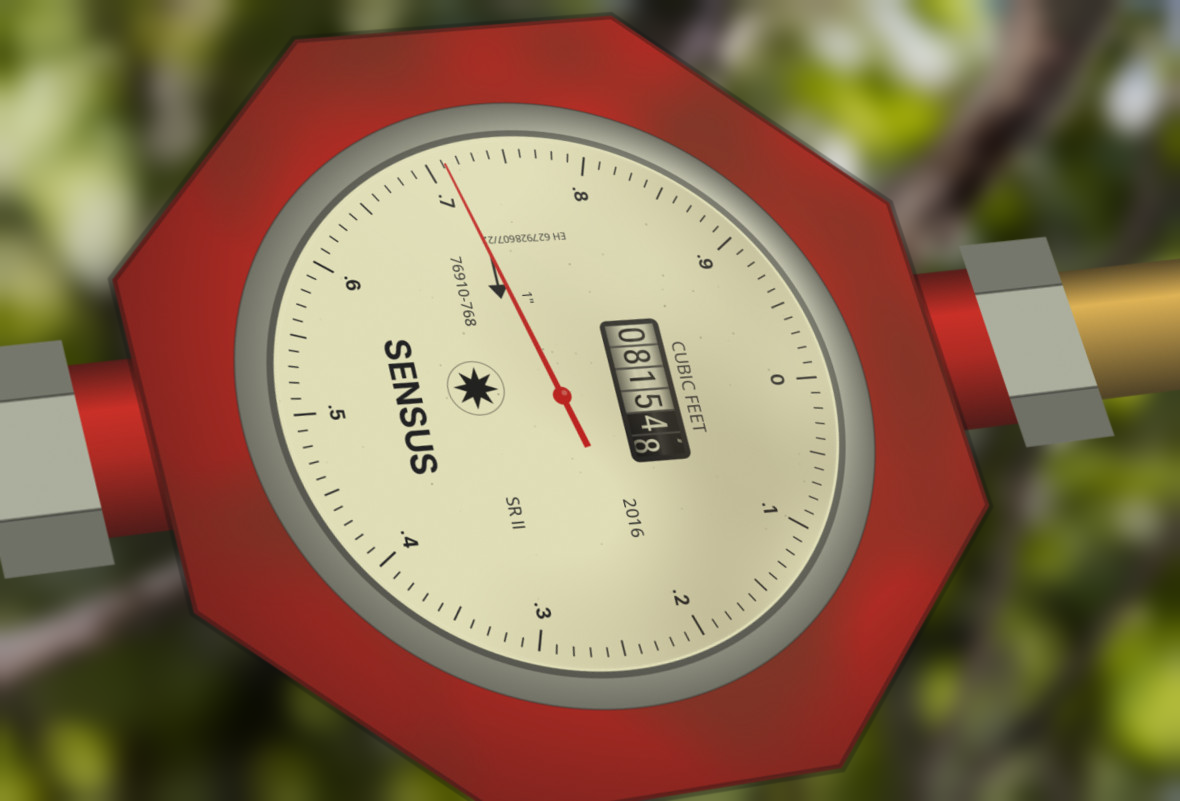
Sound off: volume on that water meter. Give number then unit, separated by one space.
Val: 81547.71 ft³
